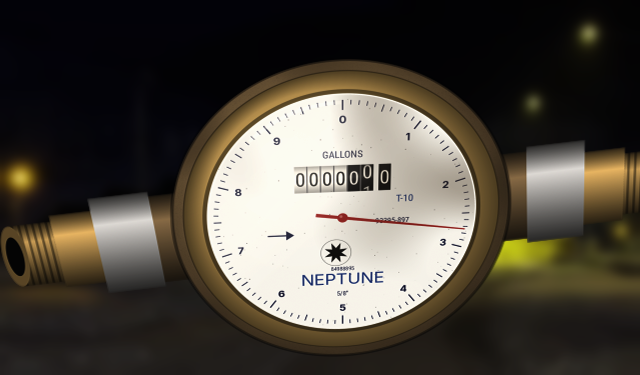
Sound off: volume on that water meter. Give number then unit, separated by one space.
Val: 2.7 gal
